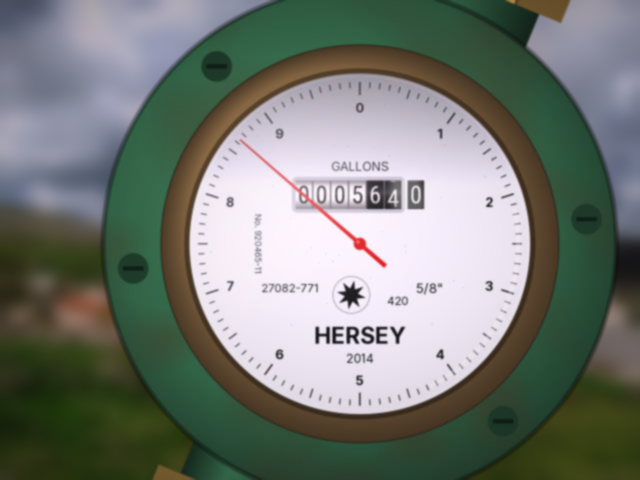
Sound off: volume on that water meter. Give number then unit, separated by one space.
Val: 5638.6 gal
